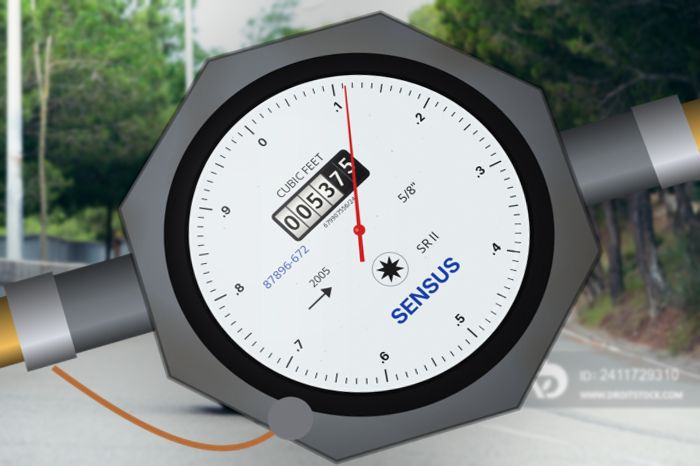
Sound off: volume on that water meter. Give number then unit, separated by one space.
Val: 5375.11 ft³
